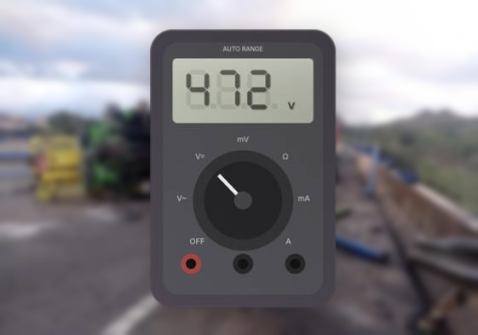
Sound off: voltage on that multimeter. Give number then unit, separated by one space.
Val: 472 V
